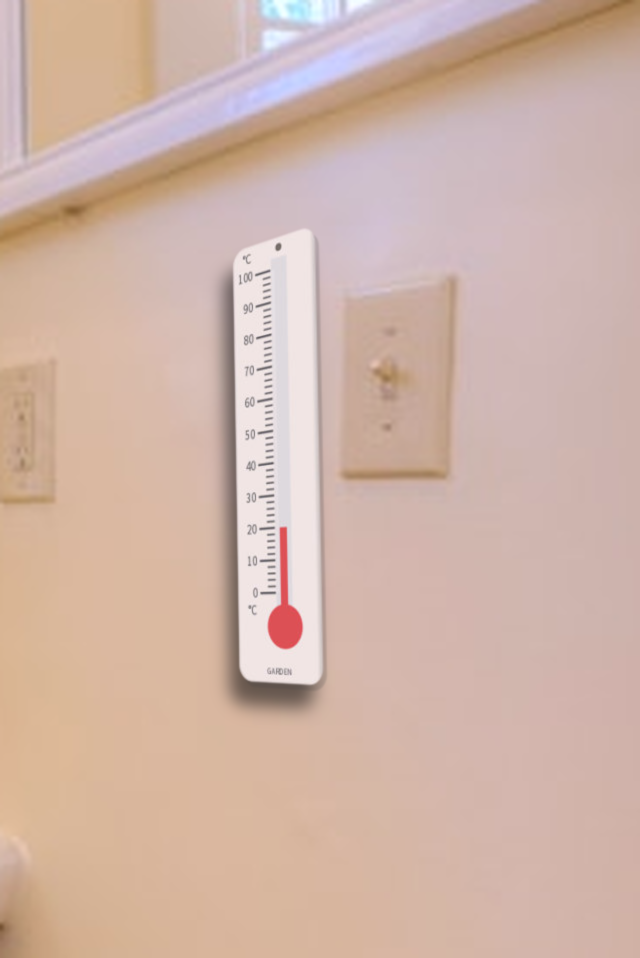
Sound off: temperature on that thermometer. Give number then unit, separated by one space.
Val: 20 °C
